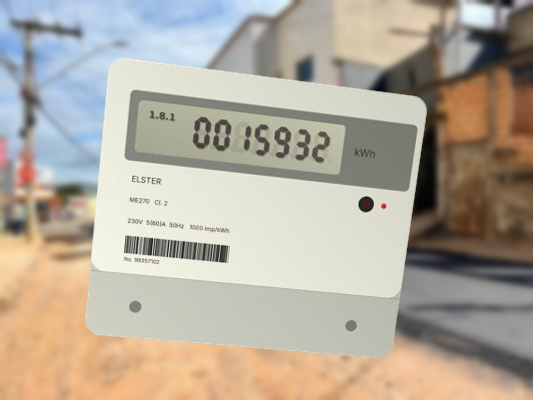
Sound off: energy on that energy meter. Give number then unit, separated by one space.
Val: 15932 kWh
